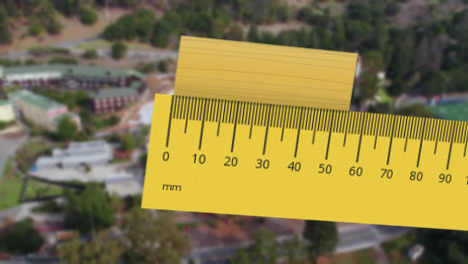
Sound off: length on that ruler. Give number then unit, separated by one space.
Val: 55 mm
